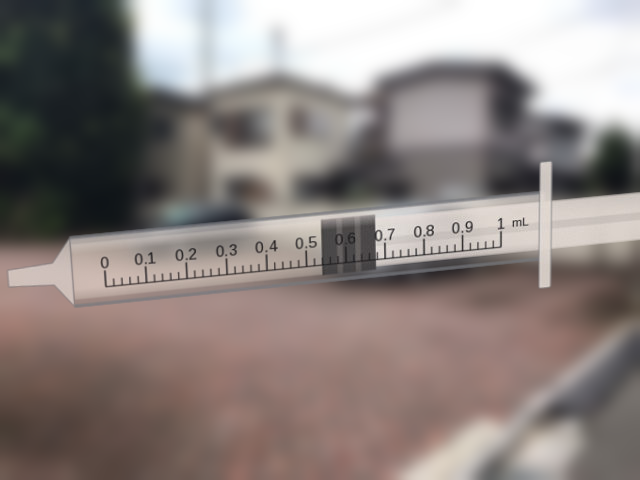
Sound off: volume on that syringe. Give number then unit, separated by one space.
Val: 0.54 mL
